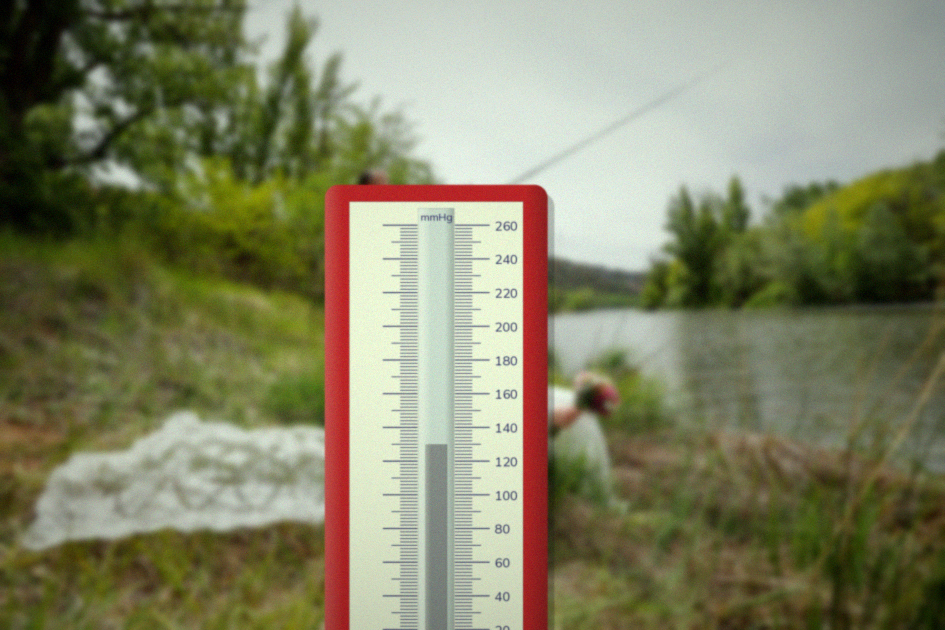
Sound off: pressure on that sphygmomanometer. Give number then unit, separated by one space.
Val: 130 mmHg
